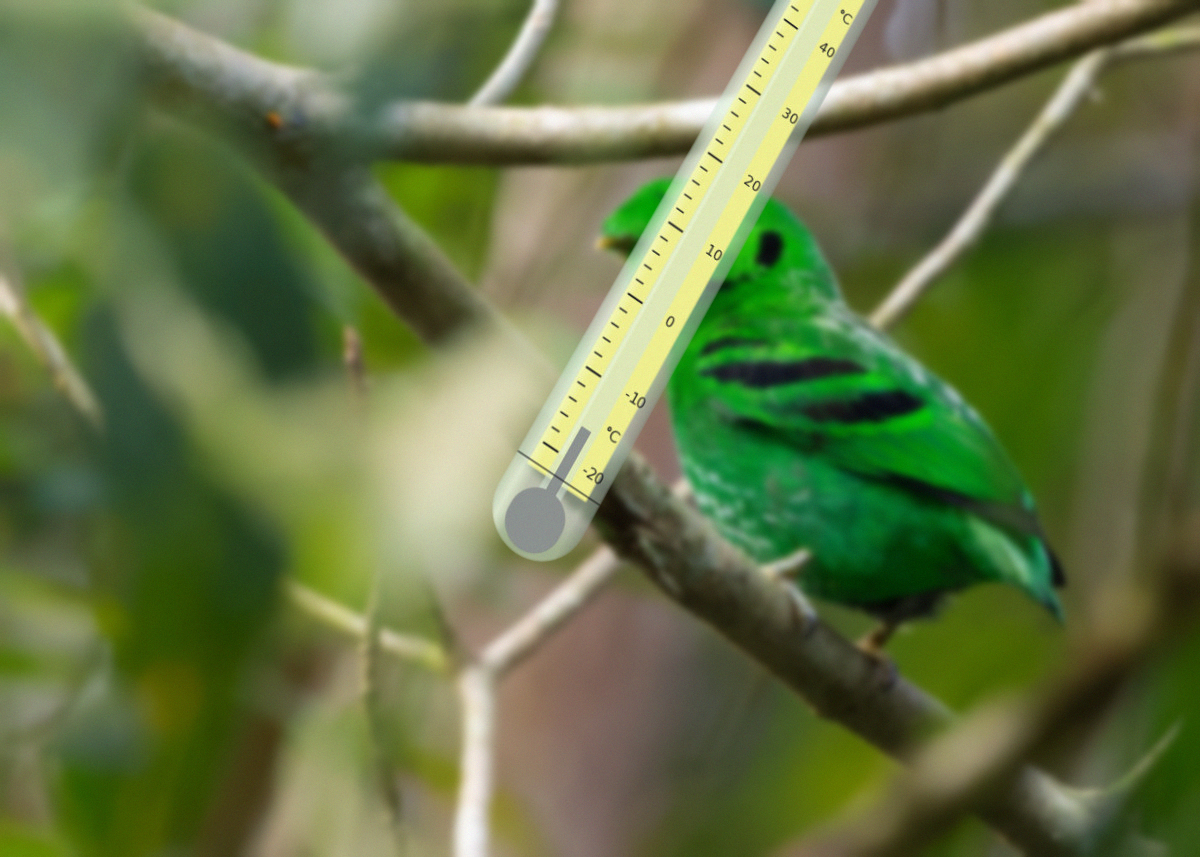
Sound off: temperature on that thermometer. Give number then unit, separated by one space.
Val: -16 °C
